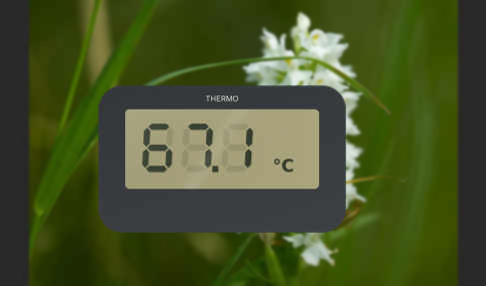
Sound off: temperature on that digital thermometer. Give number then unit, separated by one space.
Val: 67.1 °C
